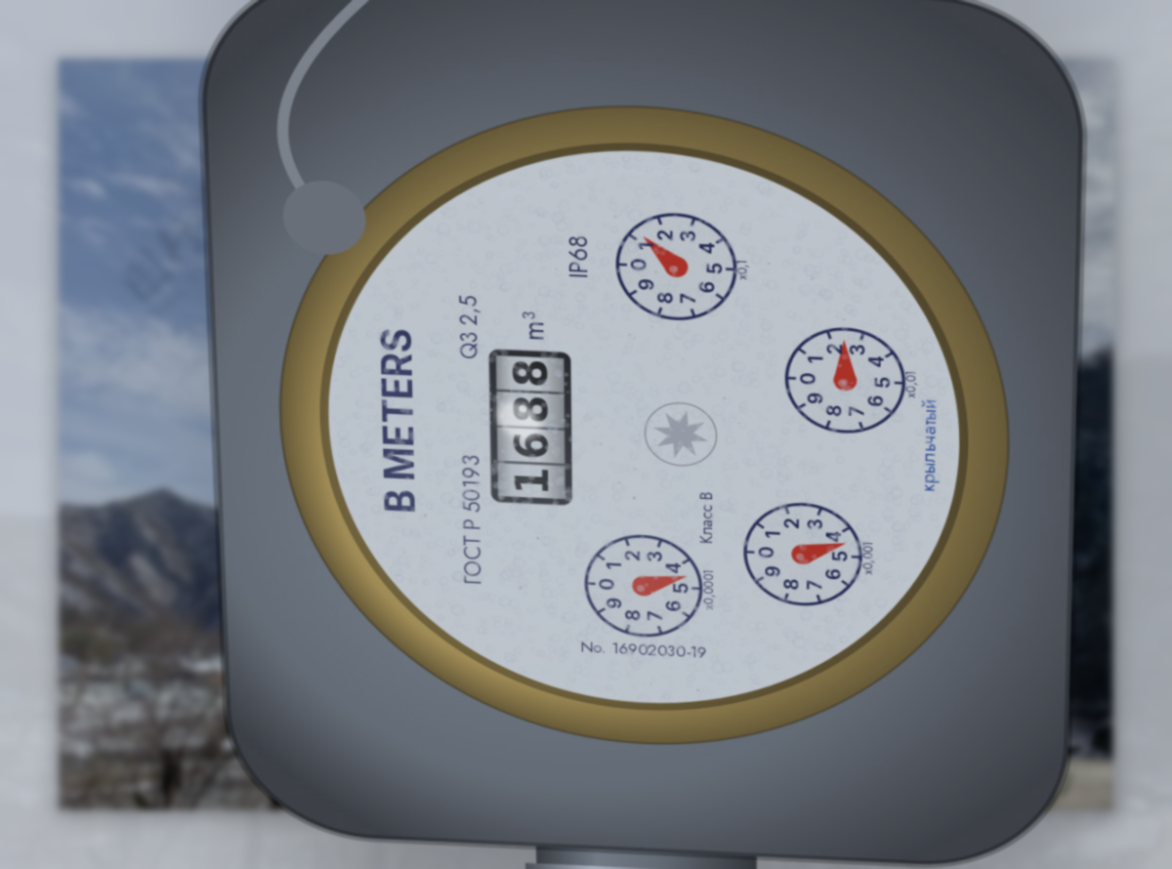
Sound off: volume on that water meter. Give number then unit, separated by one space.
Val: 1688.1244 m³
